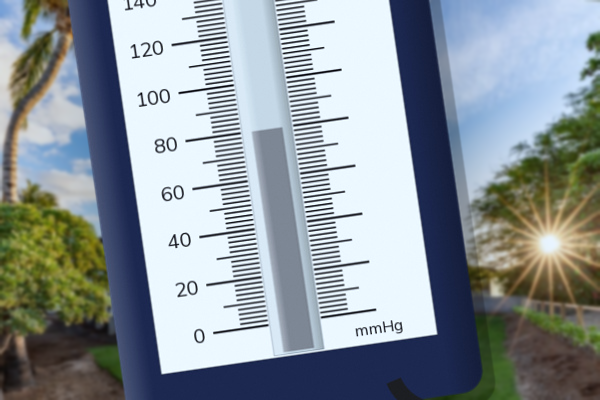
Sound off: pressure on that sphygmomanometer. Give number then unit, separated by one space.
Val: 80 mmHg
